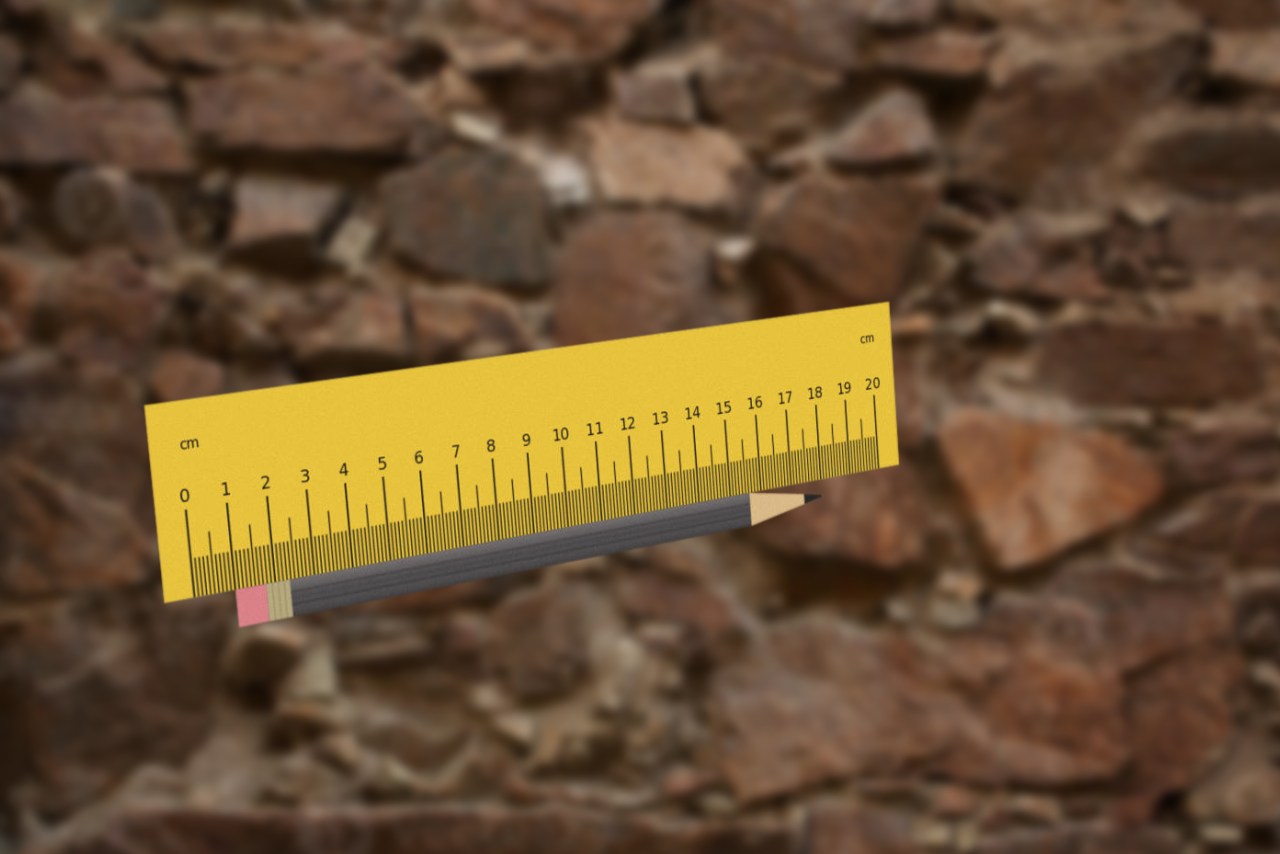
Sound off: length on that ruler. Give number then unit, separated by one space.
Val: 17 cm
